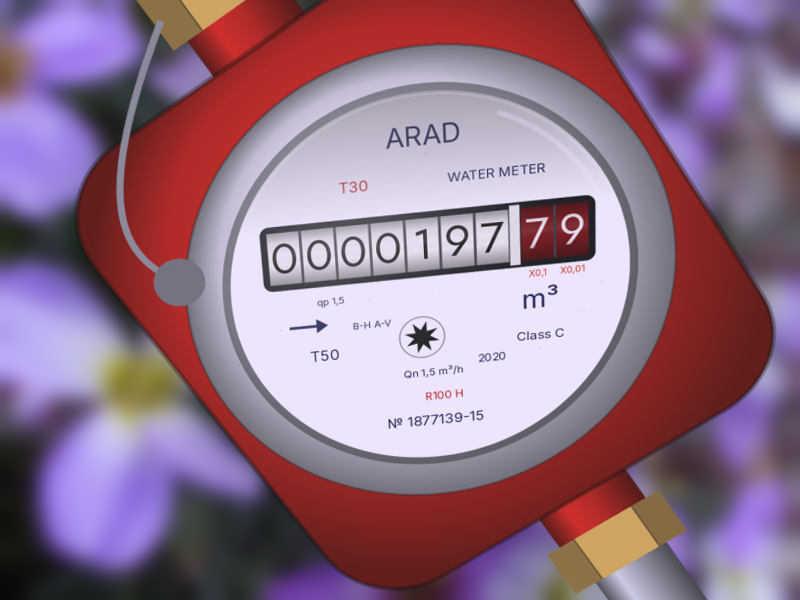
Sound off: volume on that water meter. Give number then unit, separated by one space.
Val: 197.79 m³
